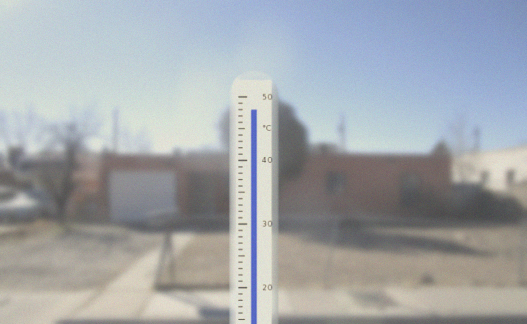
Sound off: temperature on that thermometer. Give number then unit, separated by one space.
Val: 48 °C
